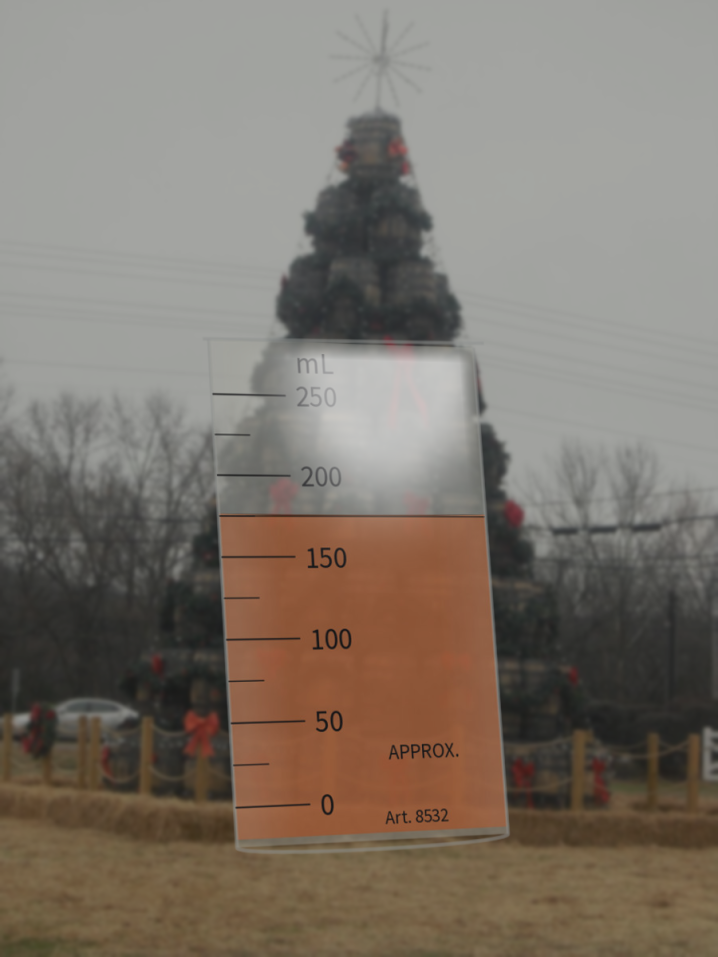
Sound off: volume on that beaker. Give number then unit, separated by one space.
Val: 175 mL
